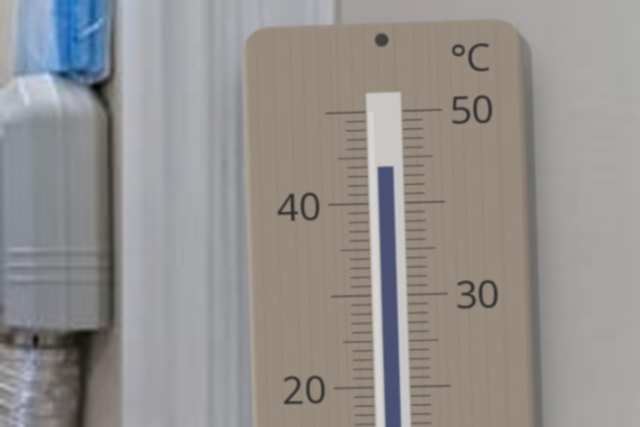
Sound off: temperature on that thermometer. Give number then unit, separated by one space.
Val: 44 °C
